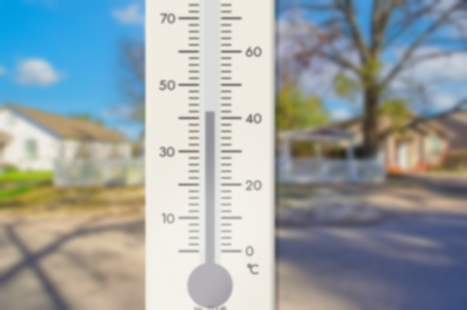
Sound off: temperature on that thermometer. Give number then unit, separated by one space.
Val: 42 °C
